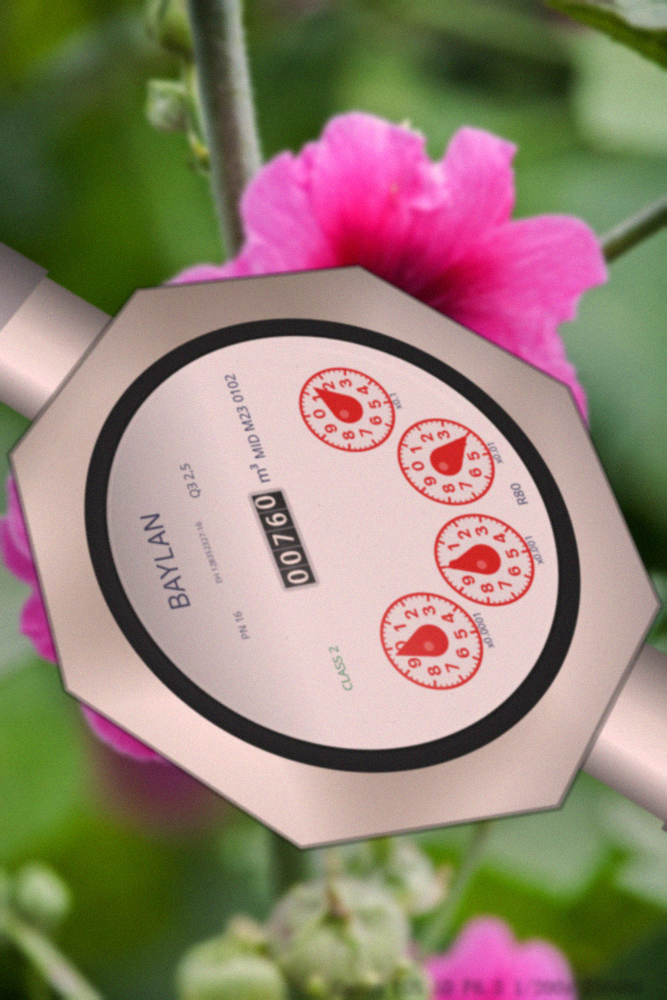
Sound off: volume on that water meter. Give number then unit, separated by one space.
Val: 760.1399 m³
